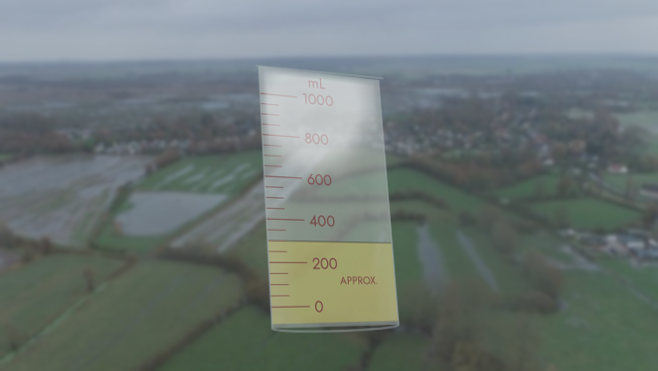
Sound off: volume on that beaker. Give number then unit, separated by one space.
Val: 300 mL
